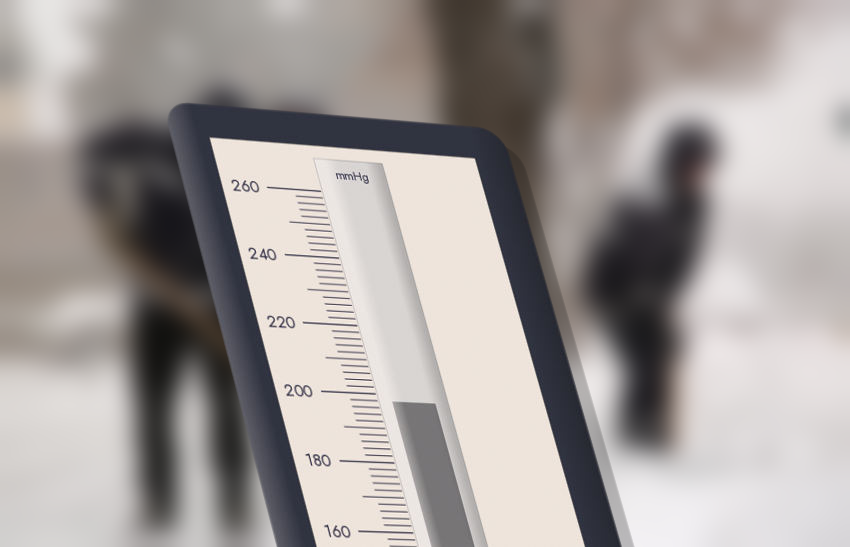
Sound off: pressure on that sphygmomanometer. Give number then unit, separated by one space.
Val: 198 mmHg
